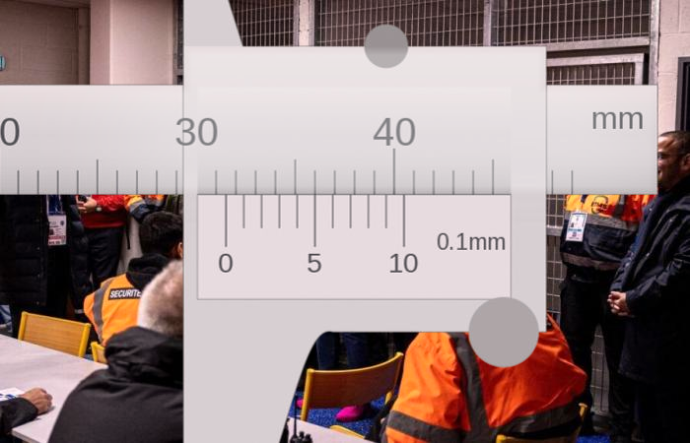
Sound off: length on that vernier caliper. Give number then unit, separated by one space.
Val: 31.5 mm
